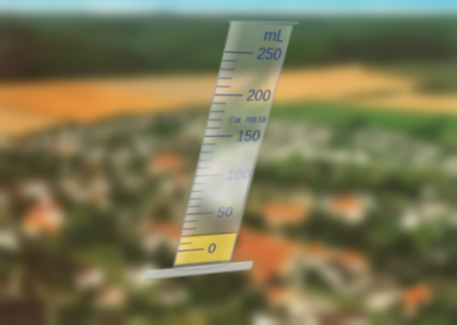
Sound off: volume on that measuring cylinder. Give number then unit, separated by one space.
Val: 20 mL
